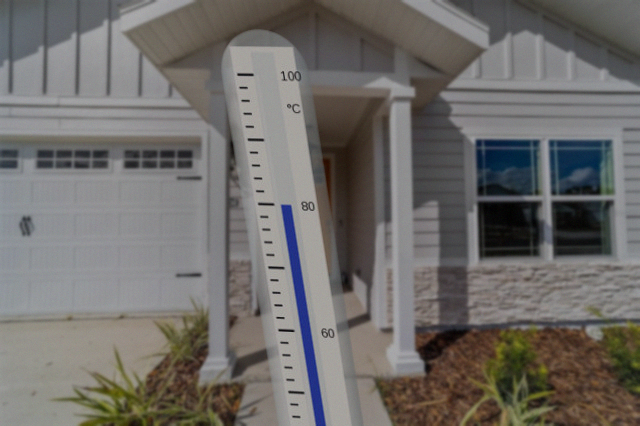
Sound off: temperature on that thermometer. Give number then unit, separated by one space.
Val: 80 °C
